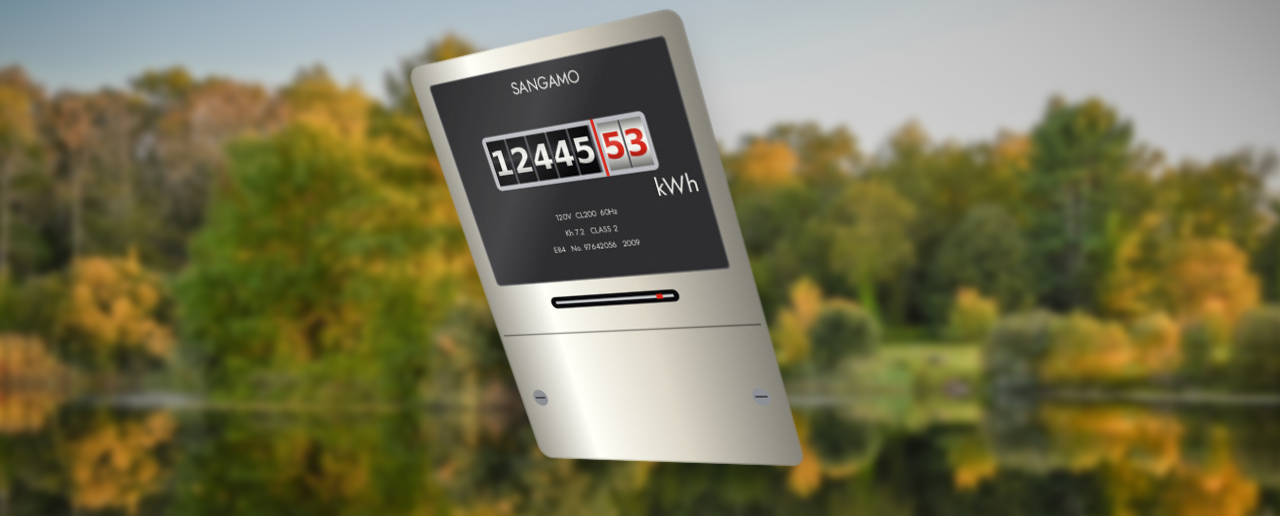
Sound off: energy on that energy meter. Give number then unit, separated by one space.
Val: 12445.53 kWh
